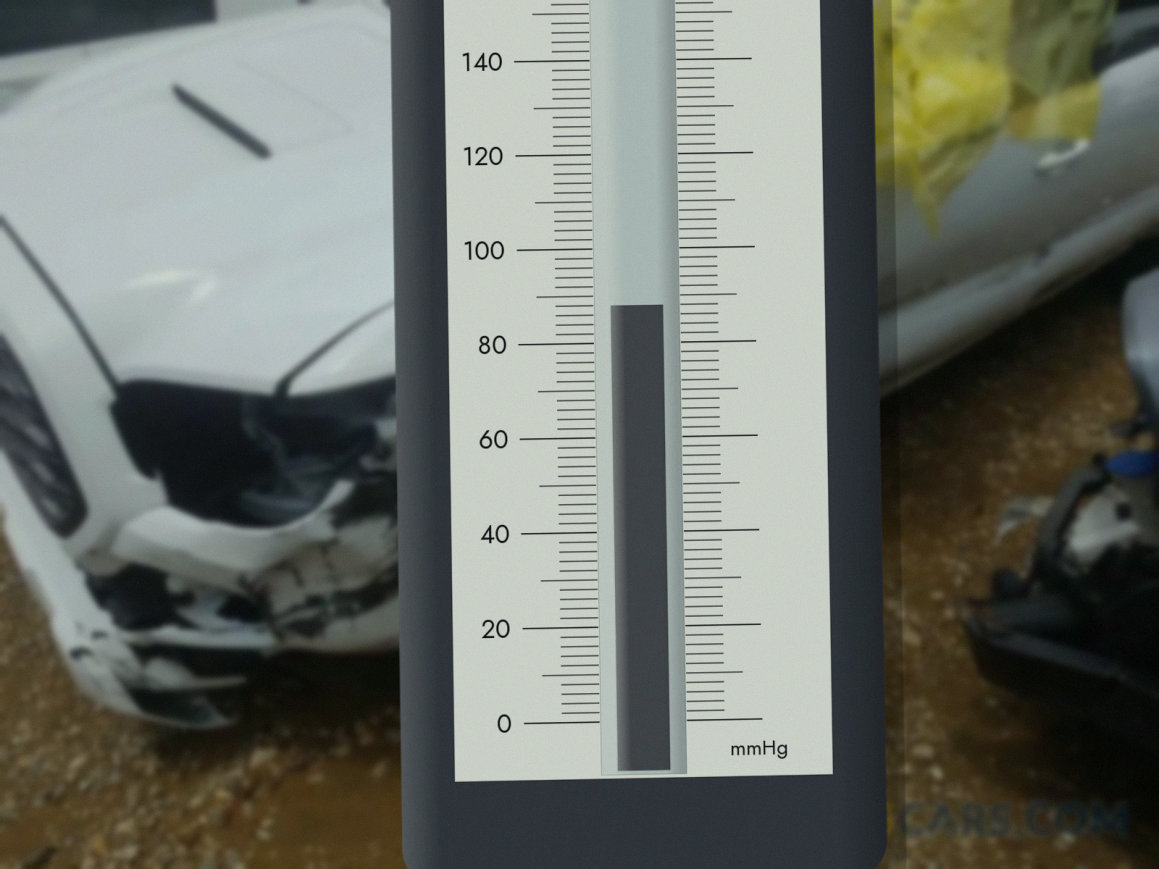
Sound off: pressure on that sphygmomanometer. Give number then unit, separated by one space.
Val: 88 mmHg
